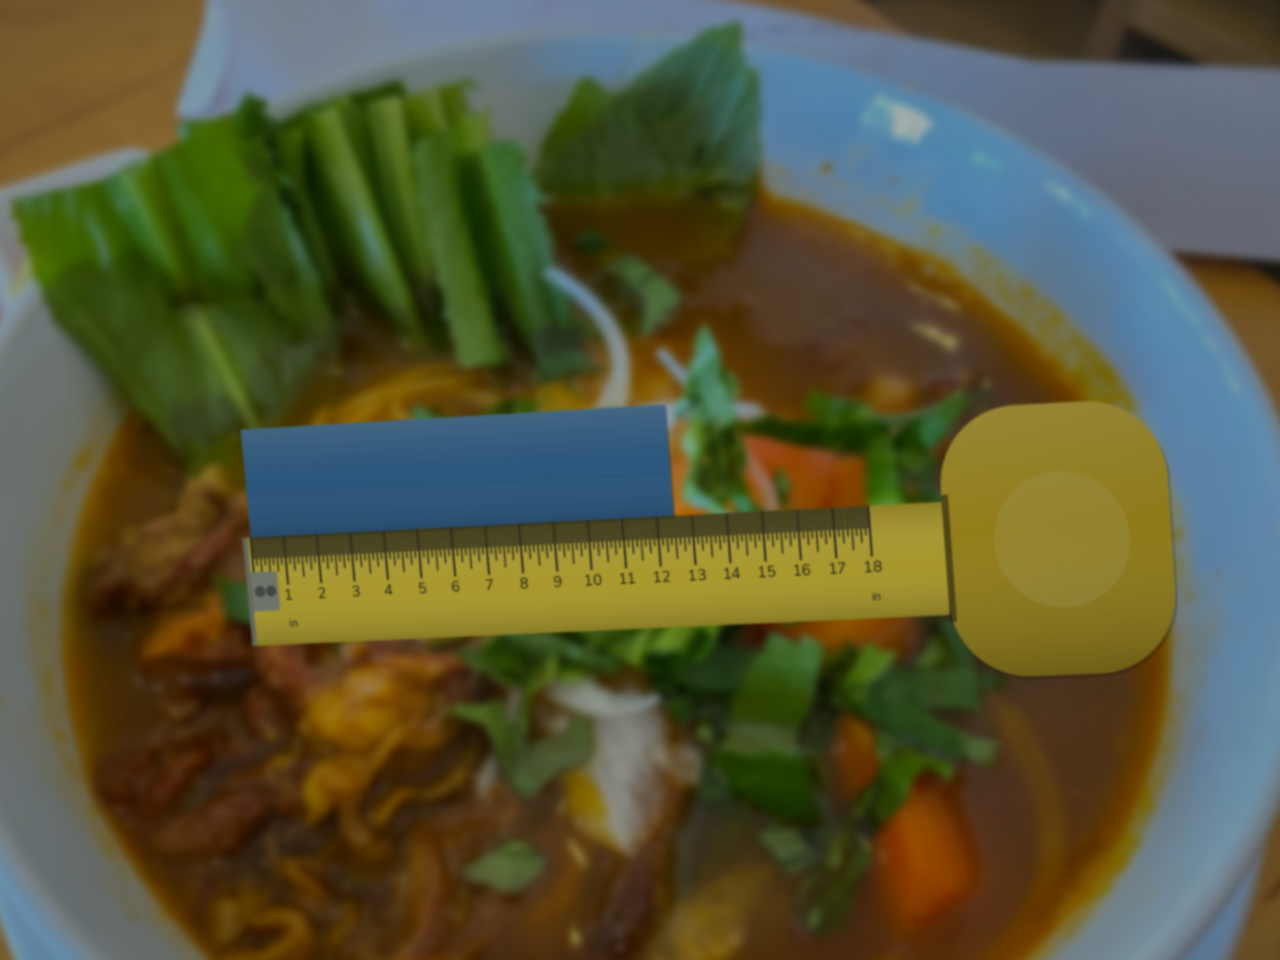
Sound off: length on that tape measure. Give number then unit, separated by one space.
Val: 12.5 in
